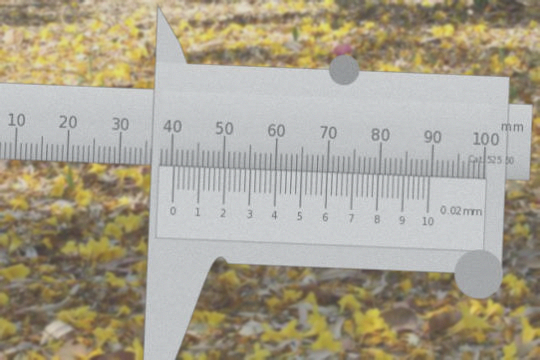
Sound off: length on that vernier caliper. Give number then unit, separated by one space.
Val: 40.5 mm
